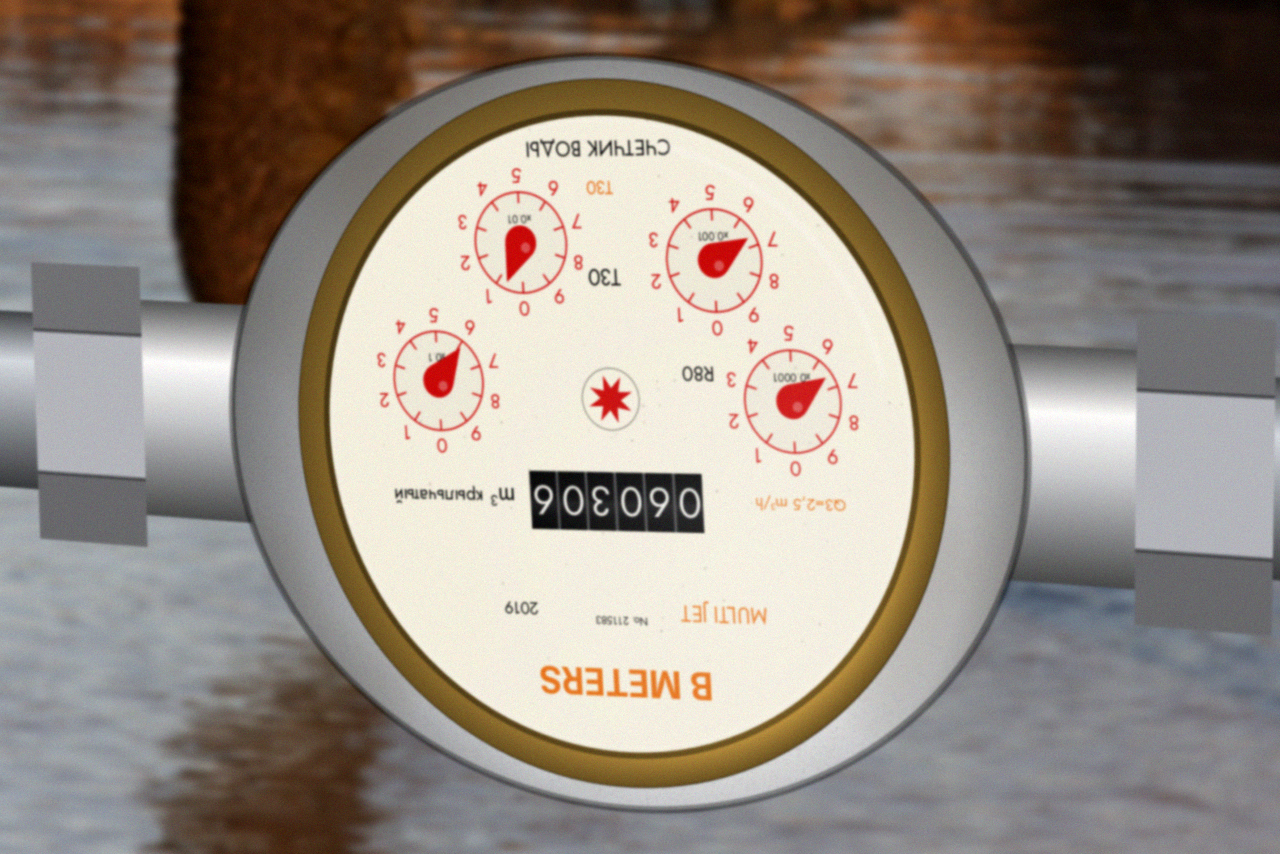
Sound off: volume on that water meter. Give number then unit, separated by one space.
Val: 60306.6066 m³
